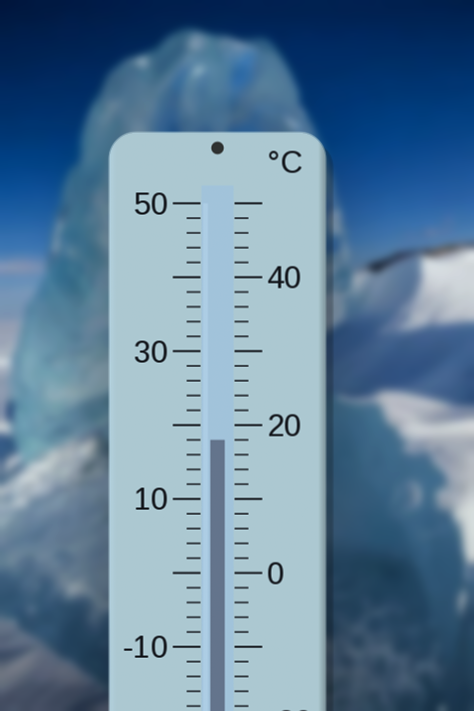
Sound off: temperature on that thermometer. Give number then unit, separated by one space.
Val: 18 °C
